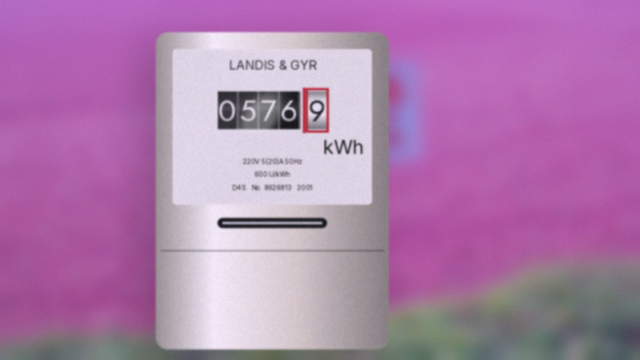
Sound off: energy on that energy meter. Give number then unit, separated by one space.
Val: 576.9 kWh
